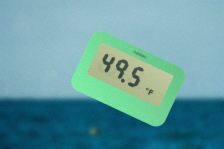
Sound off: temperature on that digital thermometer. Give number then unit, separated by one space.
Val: 49.5 °F
